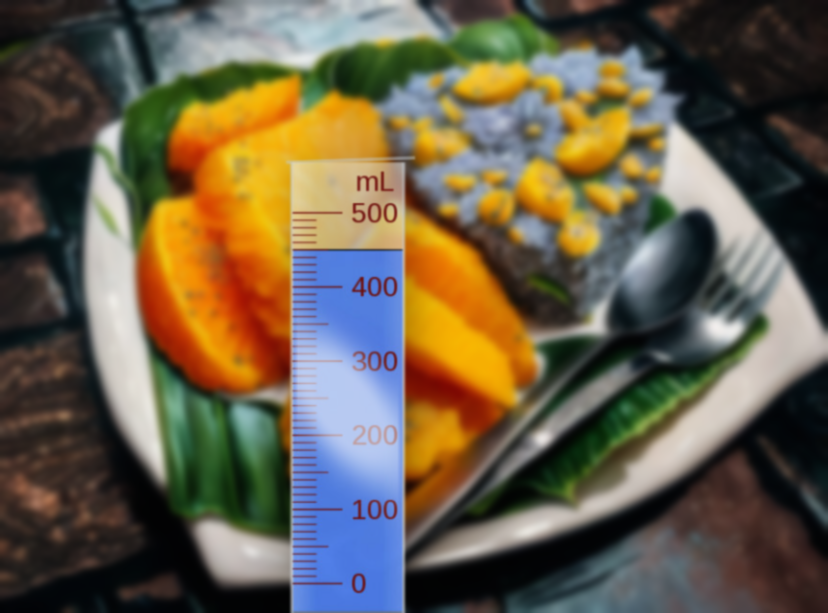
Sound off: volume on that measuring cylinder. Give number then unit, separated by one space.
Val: 450 mL
